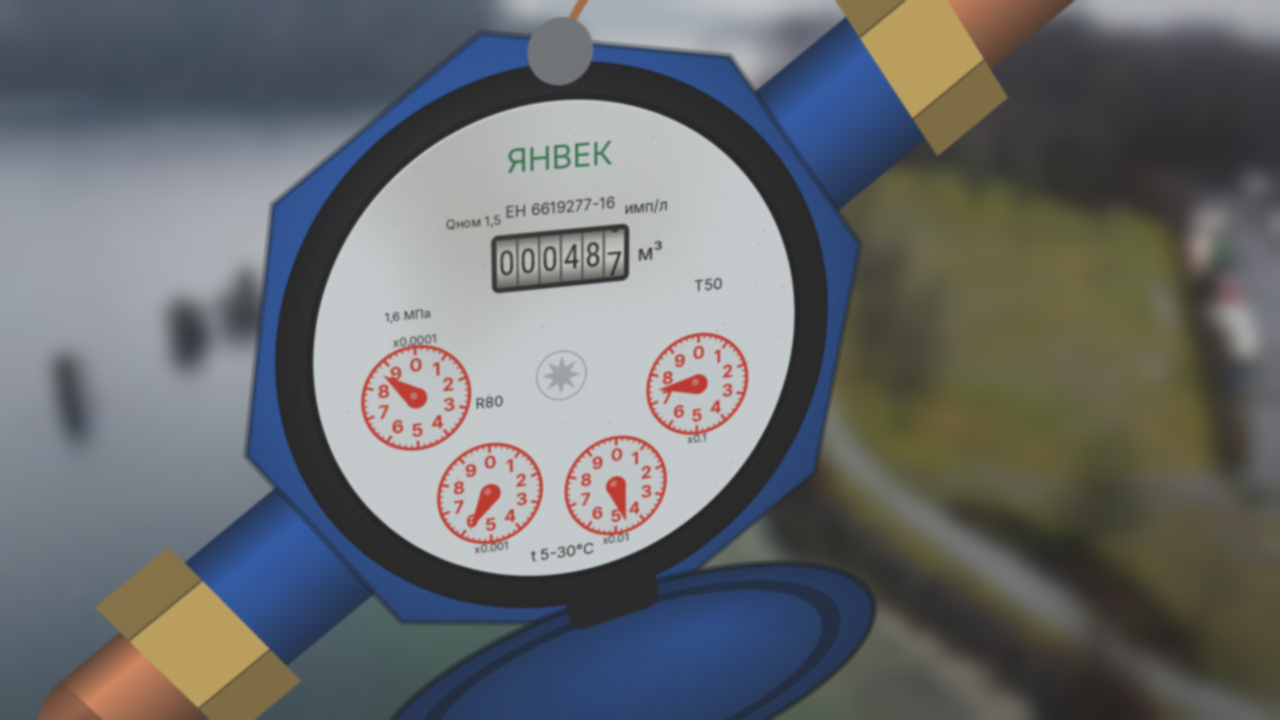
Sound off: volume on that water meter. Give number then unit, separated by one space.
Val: 486.7458 m³
